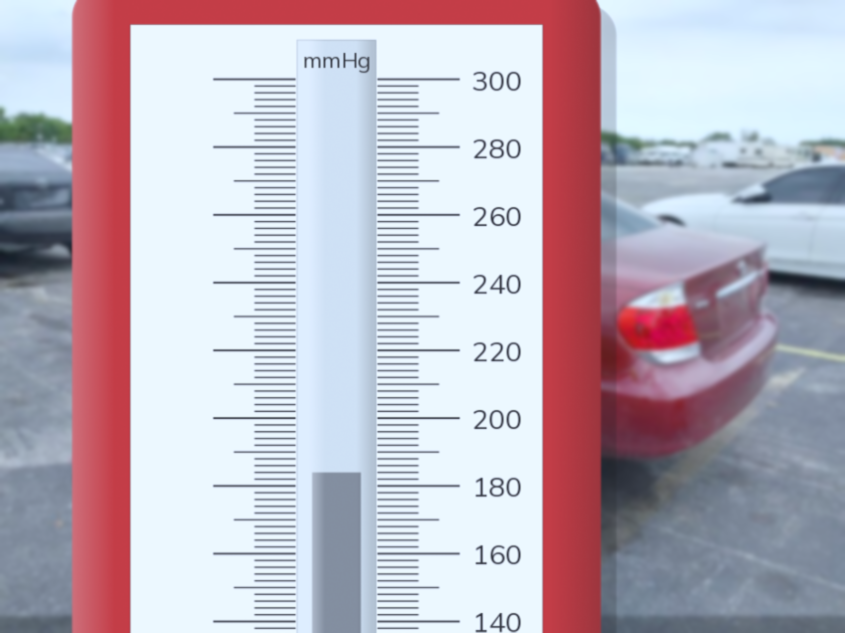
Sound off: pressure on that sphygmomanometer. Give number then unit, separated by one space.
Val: 184 mmHg
